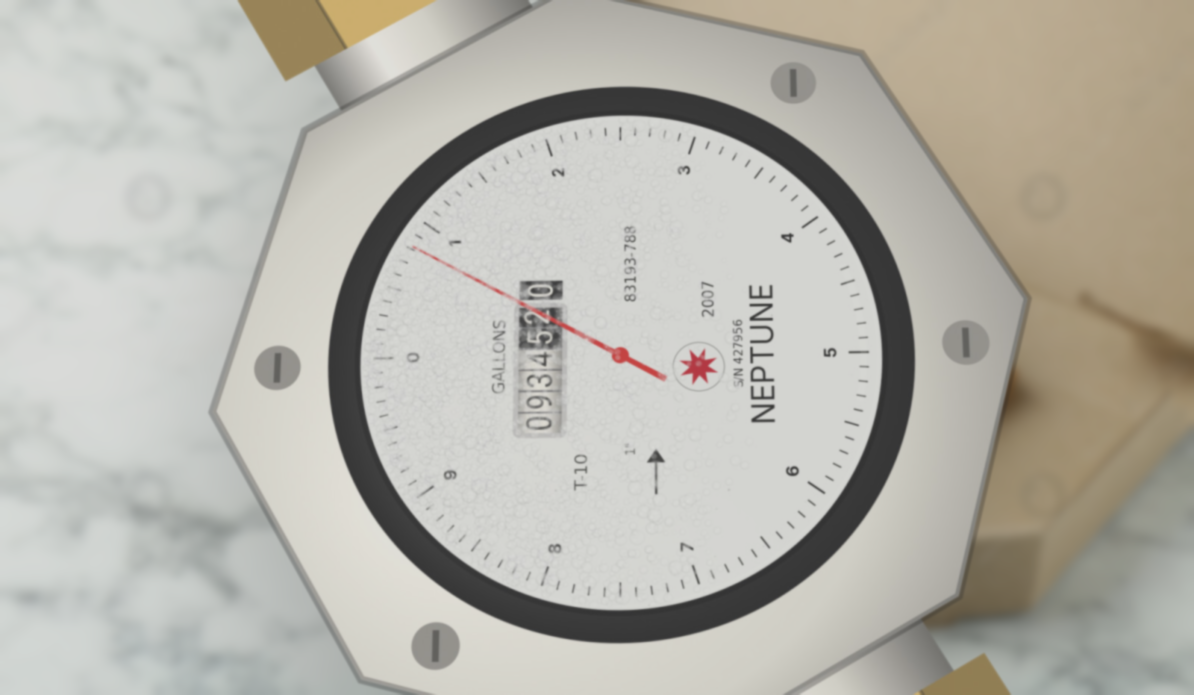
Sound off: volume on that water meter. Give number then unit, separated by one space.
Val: 934520.8 gal
